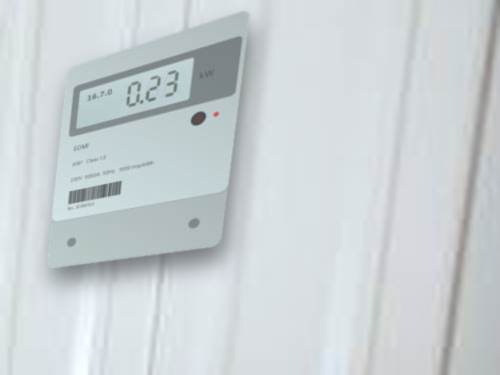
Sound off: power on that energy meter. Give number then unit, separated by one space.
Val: 0.23 kW
